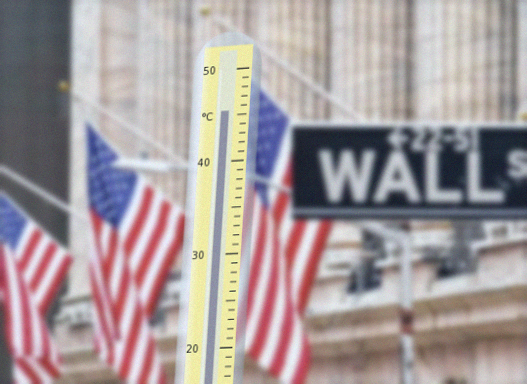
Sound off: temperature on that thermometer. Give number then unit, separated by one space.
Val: 45.5 °C
